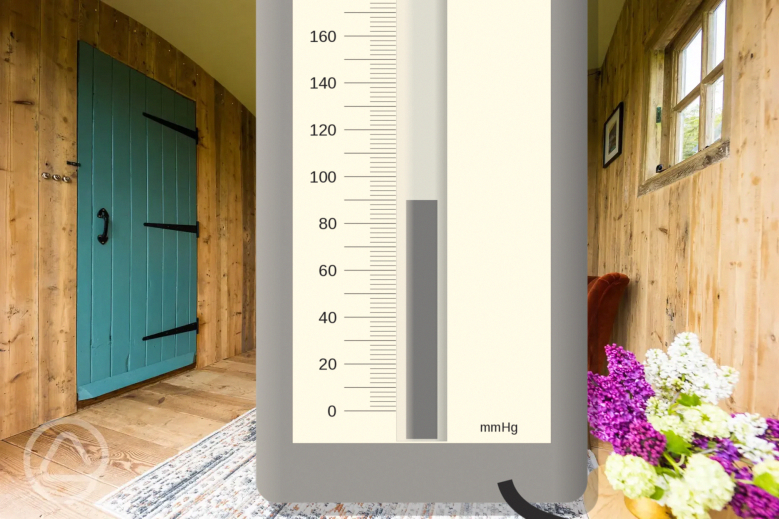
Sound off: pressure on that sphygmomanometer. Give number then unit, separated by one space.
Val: 90 mmHg
